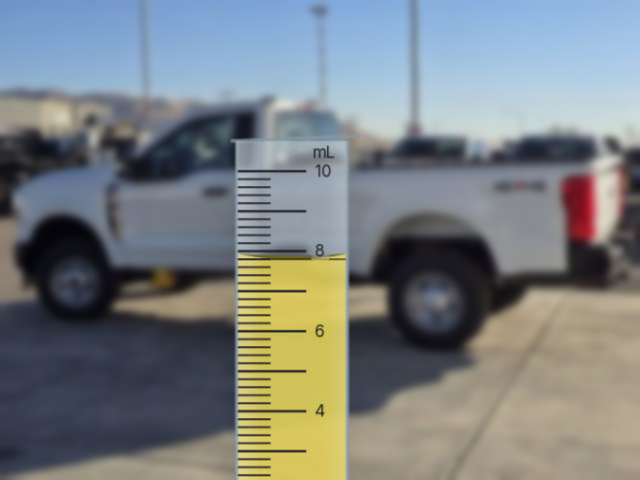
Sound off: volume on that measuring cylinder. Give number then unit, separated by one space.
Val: 7.8 mL
